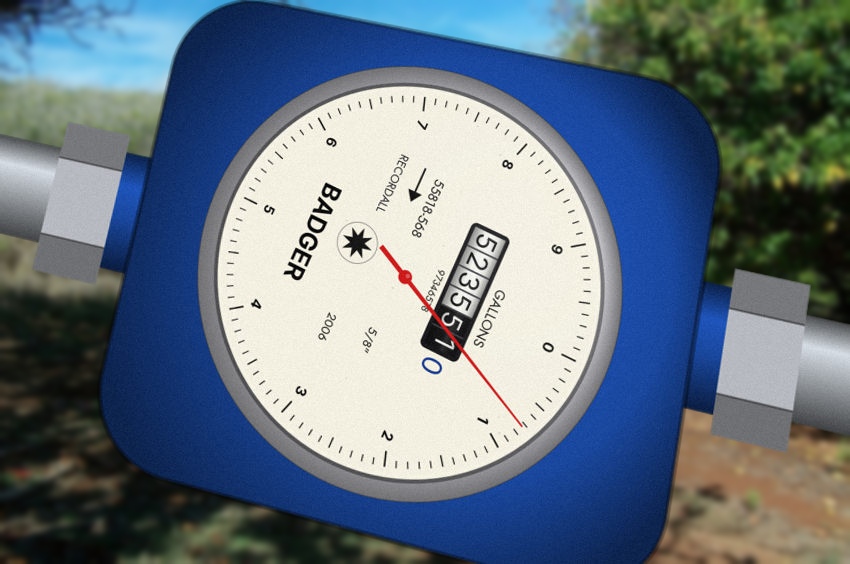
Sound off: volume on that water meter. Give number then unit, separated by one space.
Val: 5235510.7 gal
